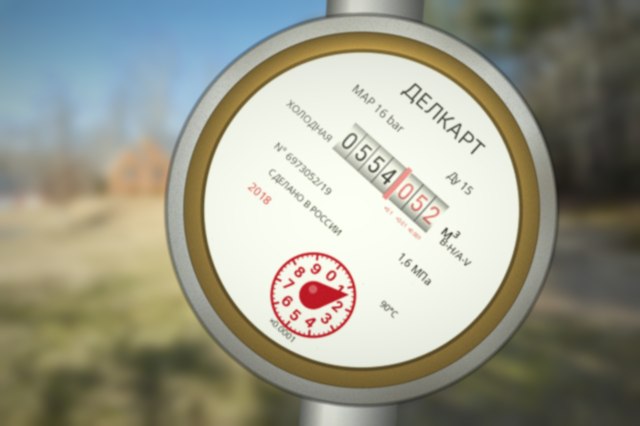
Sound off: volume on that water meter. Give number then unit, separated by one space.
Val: 554.0521 m³
